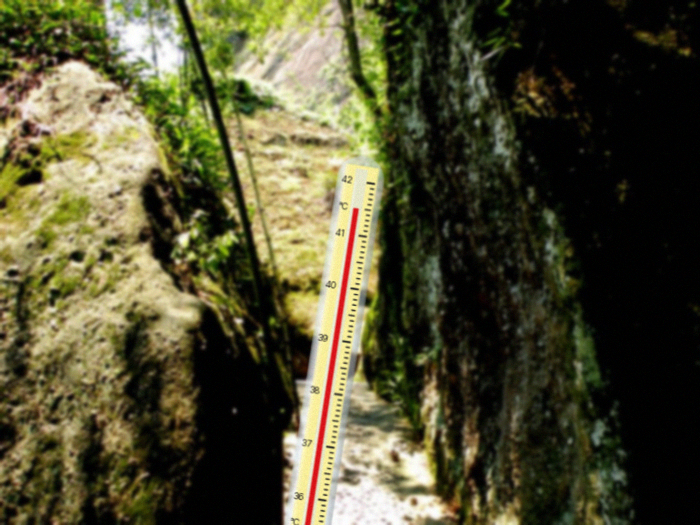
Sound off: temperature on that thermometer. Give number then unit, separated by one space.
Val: 41.5 °C
